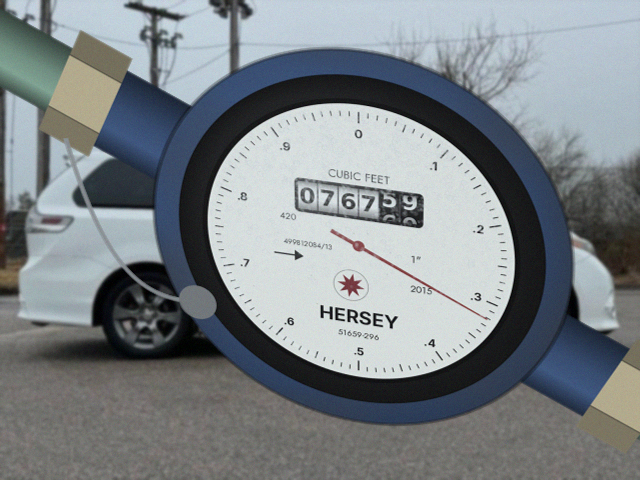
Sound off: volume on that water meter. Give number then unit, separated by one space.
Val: 76759.32 ft³
